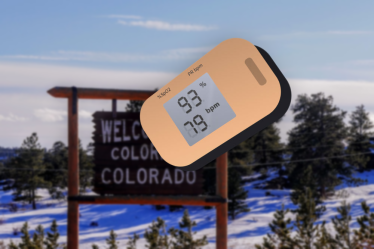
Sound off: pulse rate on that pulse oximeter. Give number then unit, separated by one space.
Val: 79 bpm
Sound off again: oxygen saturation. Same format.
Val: 93 %
